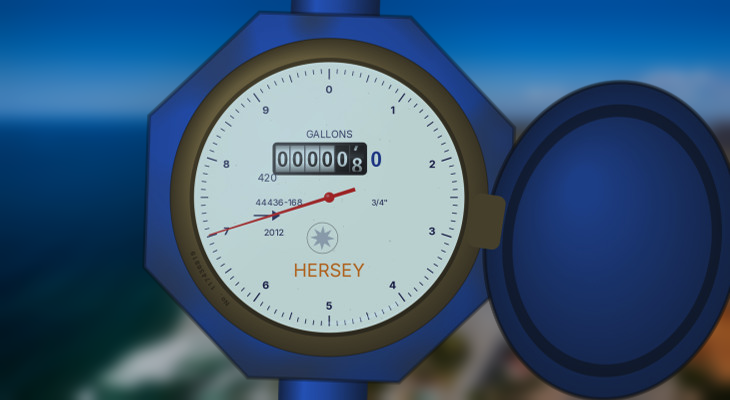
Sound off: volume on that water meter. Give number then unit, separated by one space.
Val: 77.0 gal
